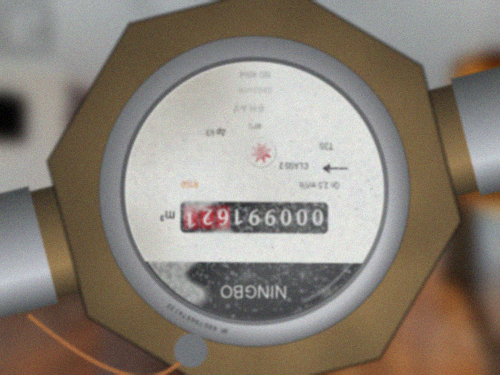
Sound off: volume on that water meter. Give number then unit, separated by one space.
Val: 991.621 m³
